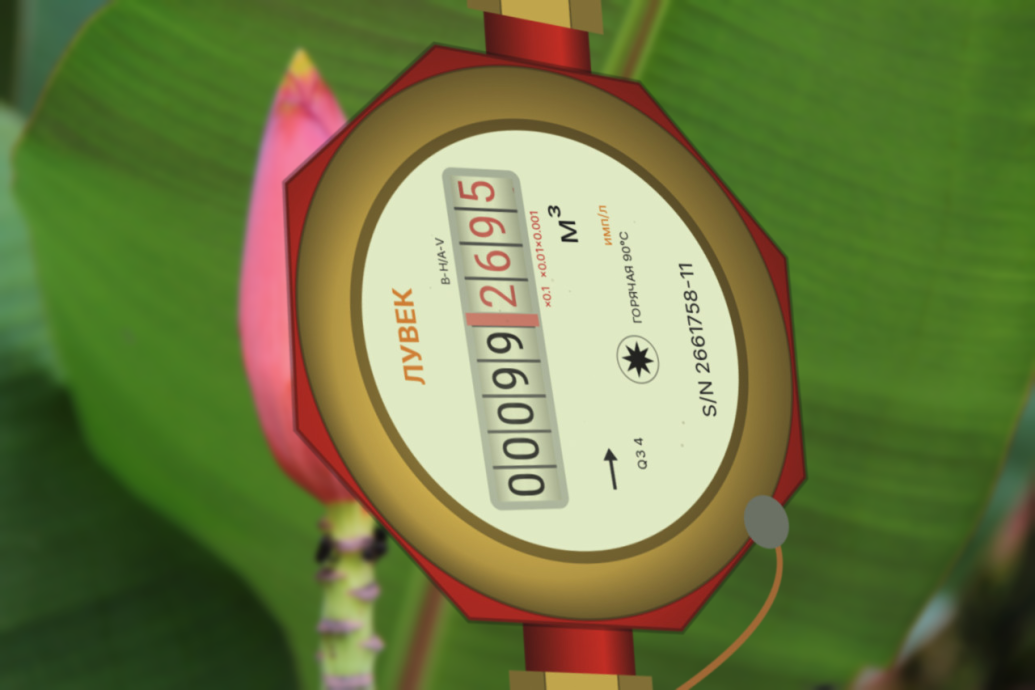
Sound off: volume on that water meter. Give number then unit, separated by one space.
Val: 99.2695 m³
